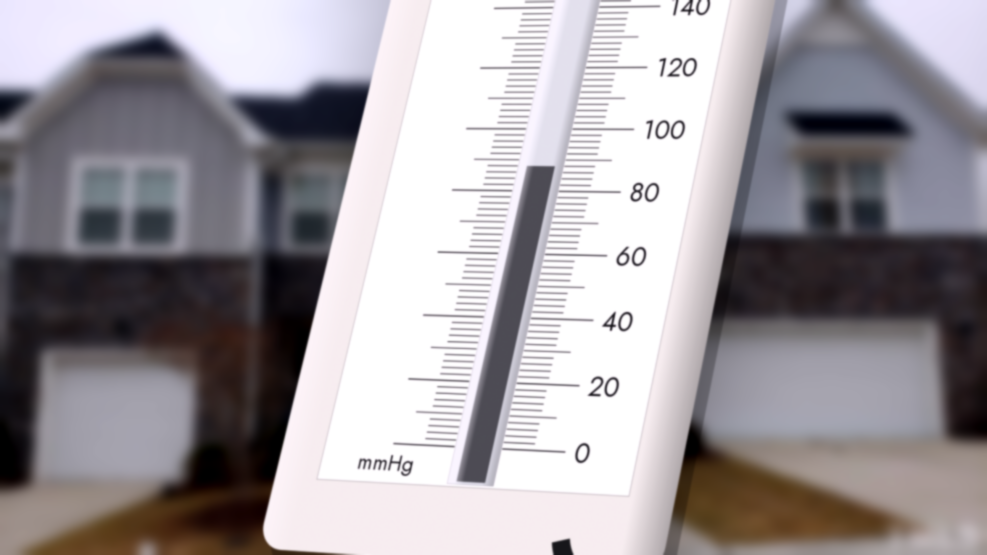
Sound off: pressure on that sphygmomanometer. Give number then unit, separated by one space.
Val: 88 mmHg
